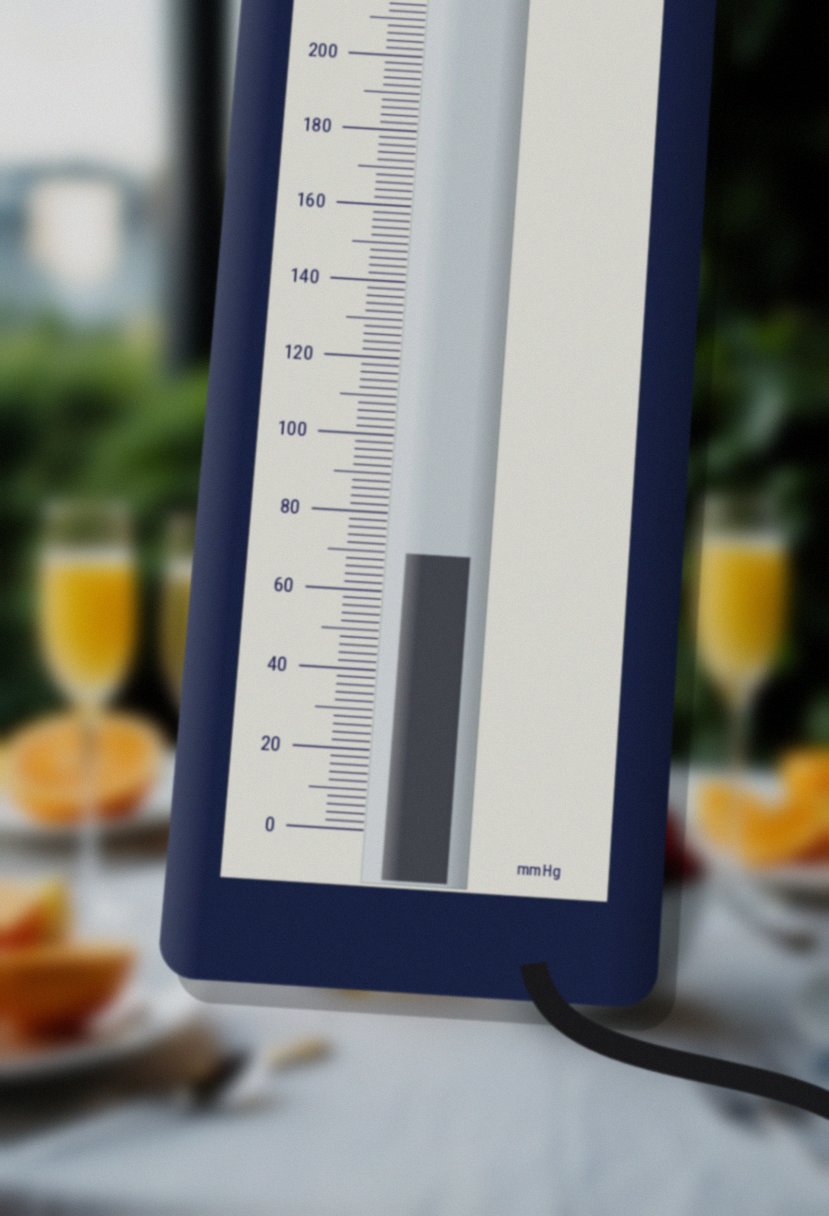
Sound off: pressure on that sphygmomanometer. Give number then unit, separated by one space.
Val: 70 mmHg
